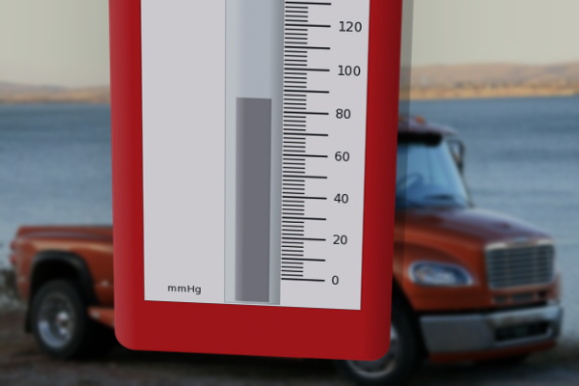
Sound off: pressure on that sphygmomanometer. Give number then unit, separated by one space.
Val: 86 mmHg
